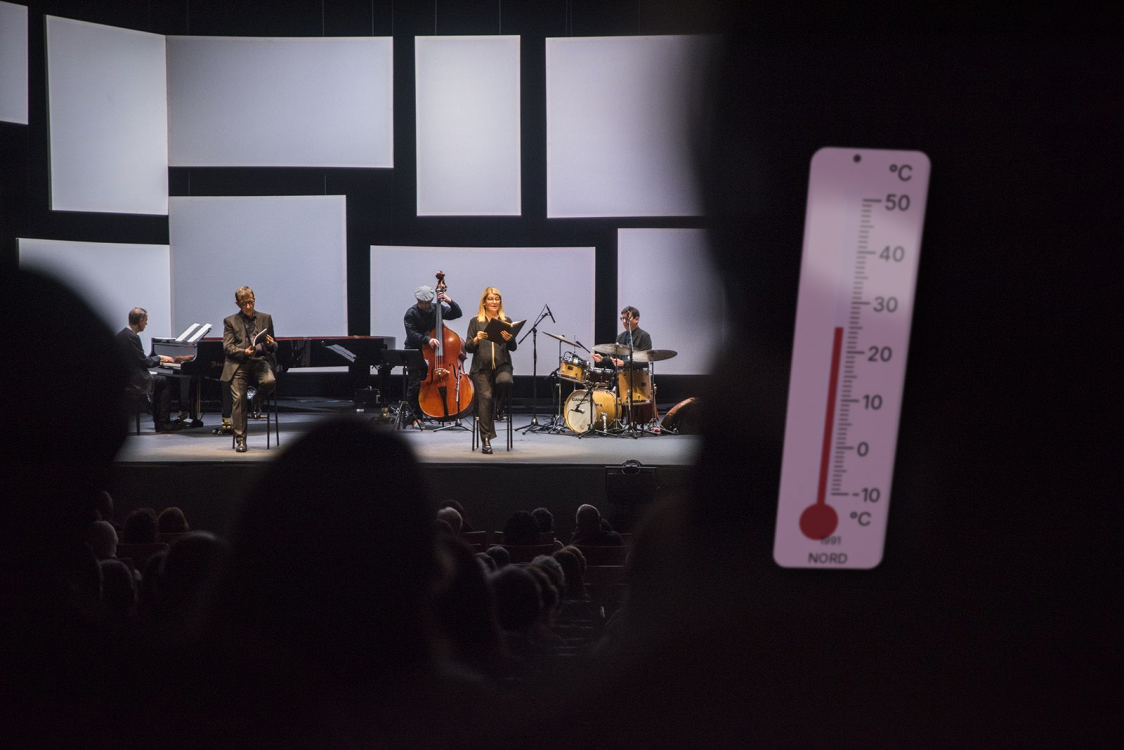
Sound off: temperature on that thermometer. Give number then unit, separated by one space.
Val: 25 °C
